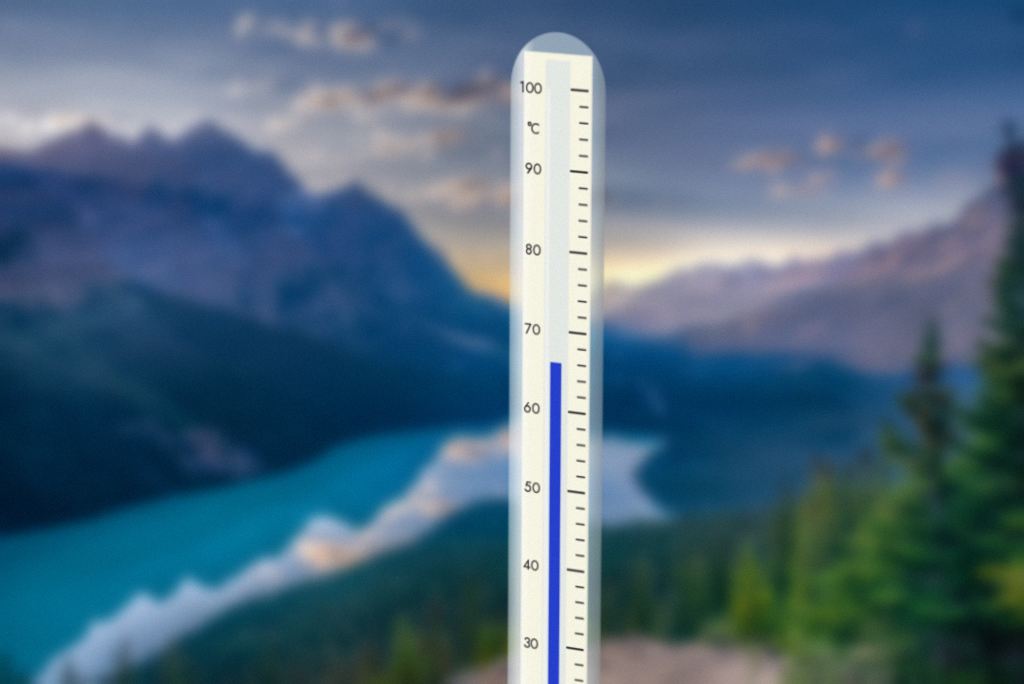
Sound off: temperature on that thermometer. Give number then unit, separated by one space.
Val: 66 °C
